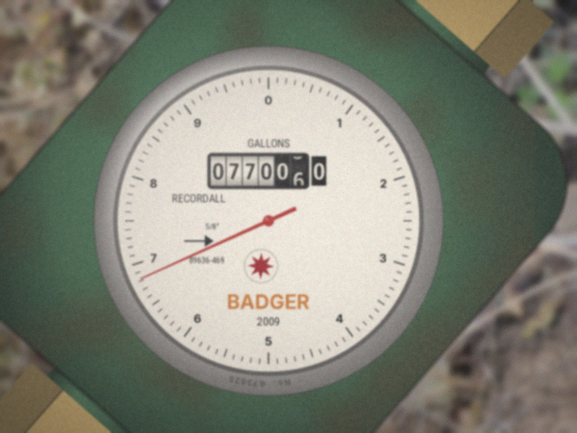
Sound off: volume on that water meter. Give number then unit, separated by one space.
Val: 770056.8 gal
